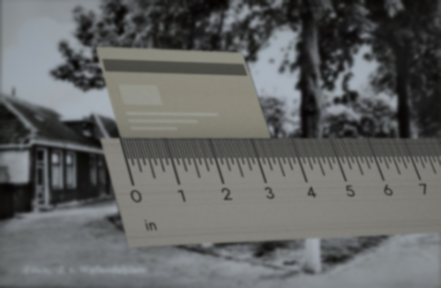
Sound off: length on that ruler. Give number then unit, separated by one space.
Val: 3.5 in
